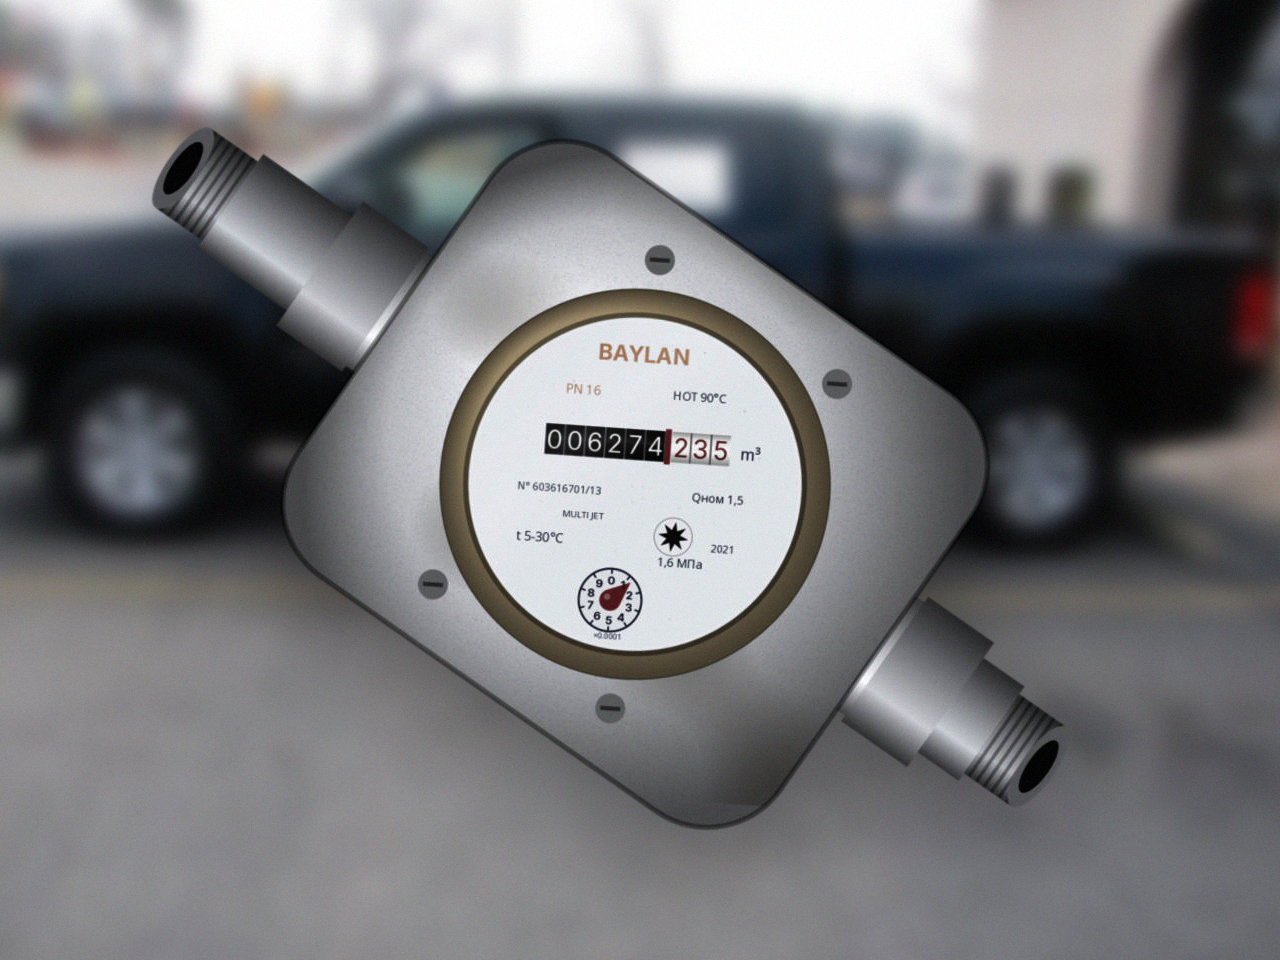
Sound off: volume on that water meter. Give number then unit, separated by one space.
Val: 6274.2351 m³
